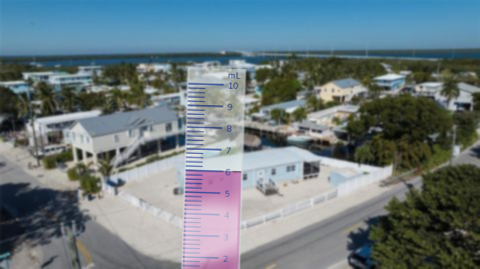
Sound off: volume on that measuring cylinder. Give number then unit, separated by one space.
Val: 6 mL
